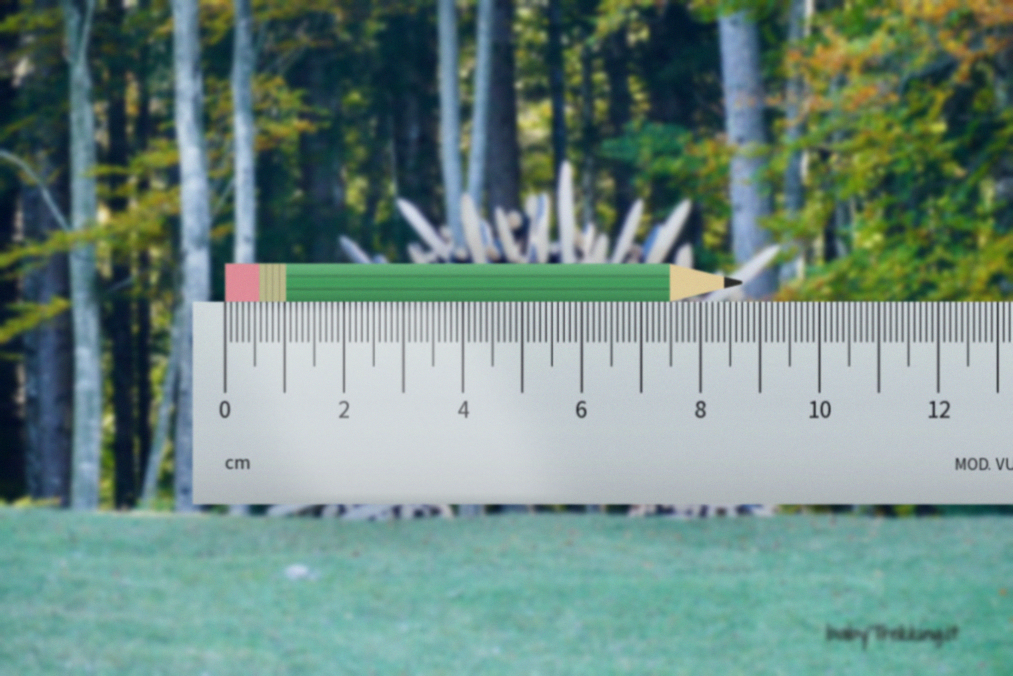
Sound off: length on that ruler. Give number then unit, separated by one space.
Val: 8.7 cm
